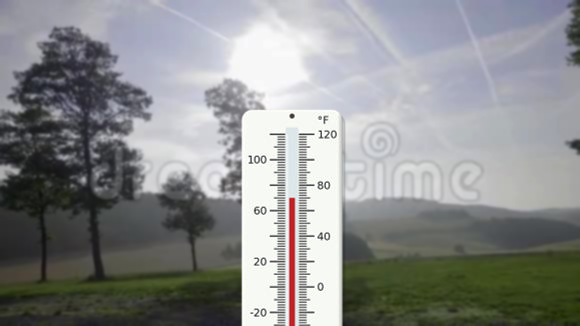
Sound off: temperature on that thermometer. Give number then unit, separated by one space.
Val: 70 °F
